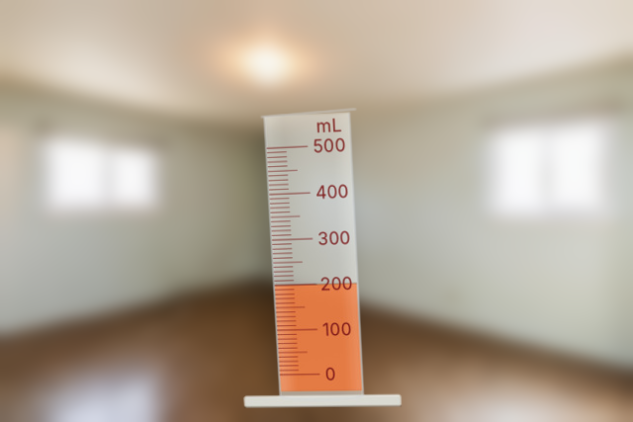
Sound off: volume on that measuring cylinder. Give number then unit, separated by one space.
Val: 200 mL
